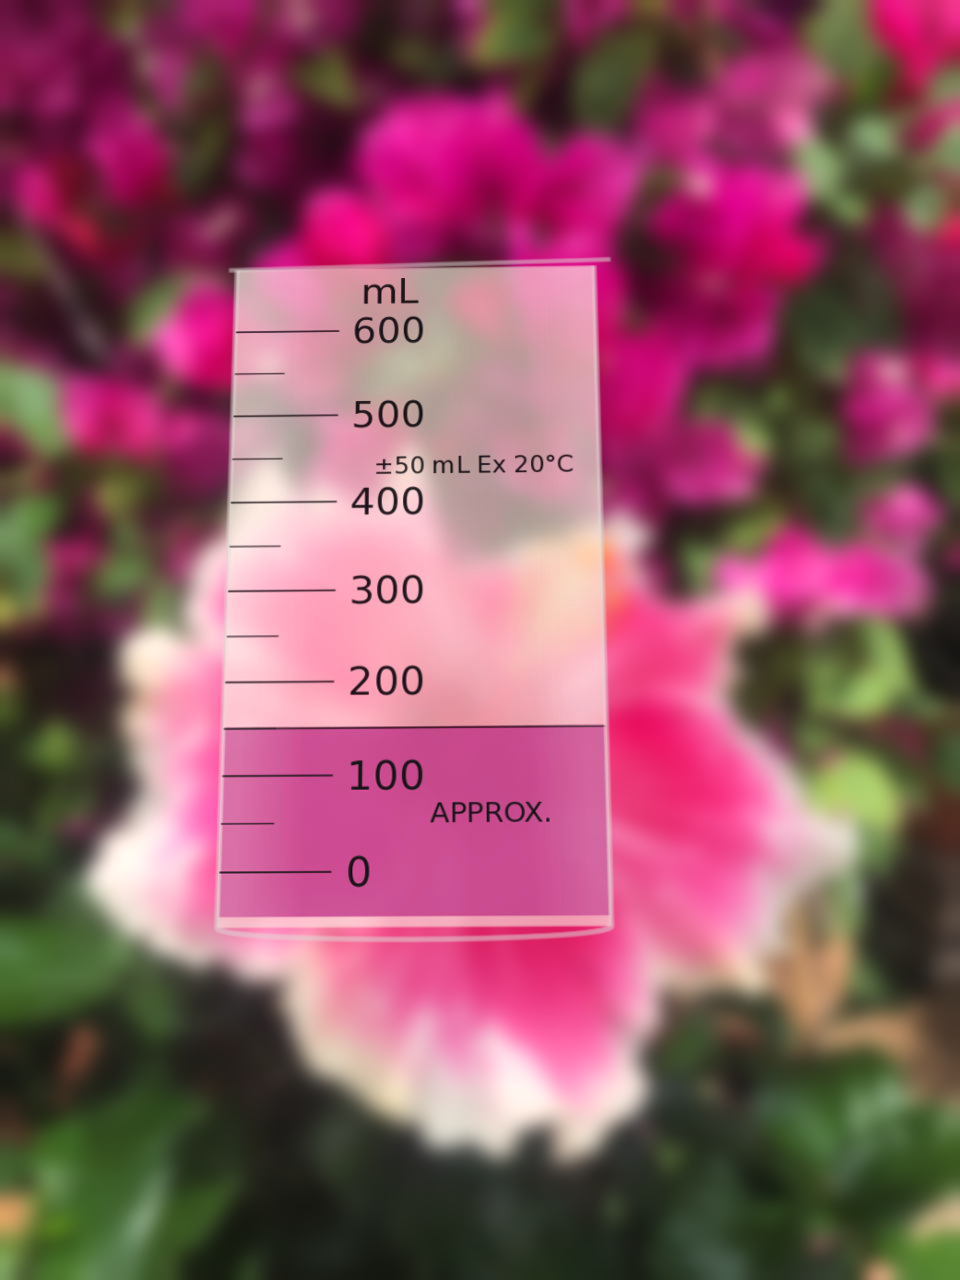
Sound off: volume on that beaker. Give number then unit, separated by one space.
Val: 150 mL
